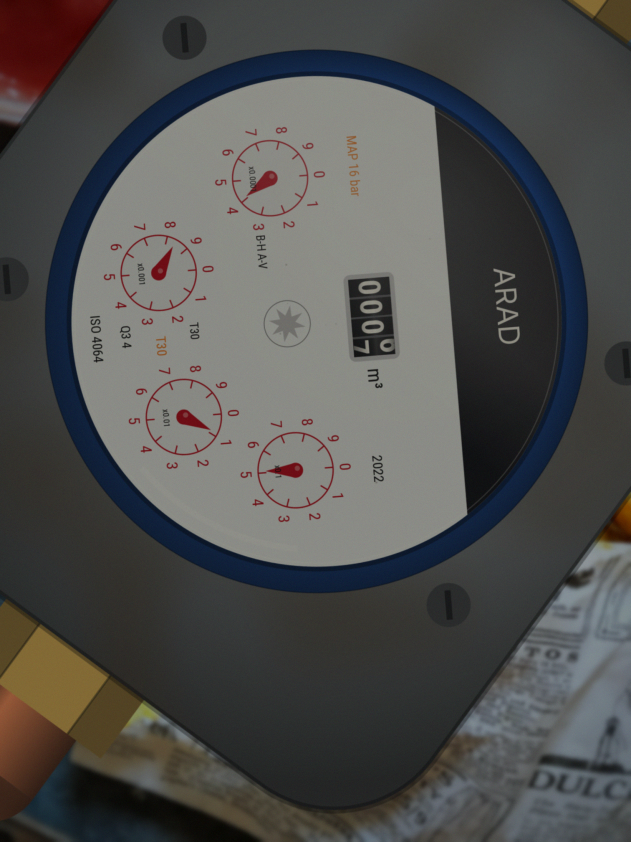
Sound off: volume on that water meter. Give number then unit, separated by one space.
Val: 6.5084 m³
